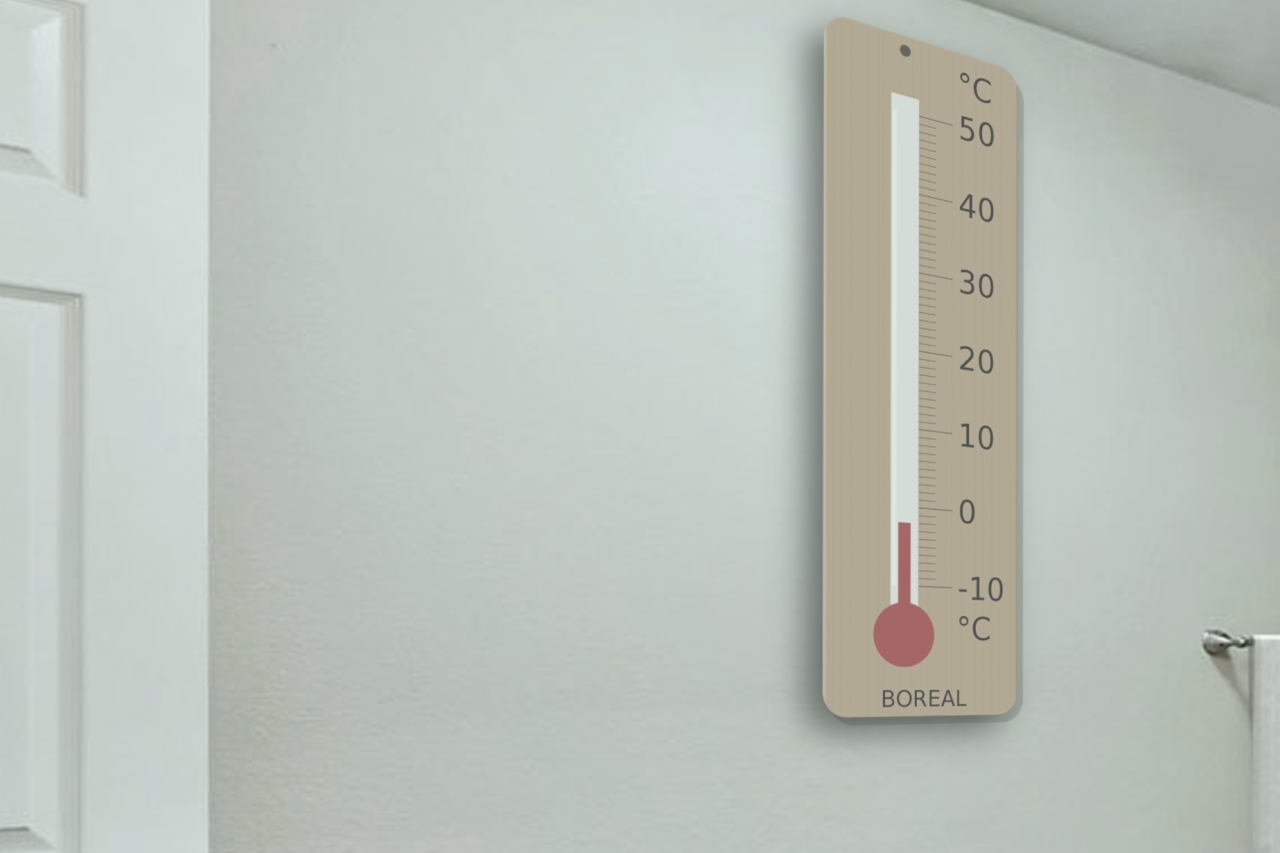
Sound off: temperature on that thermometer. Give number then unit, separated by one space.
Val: -2 °C
